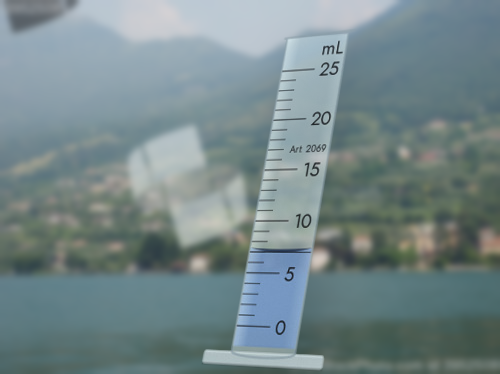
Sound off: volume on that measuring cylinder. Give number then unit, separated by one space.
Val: 7 mL
